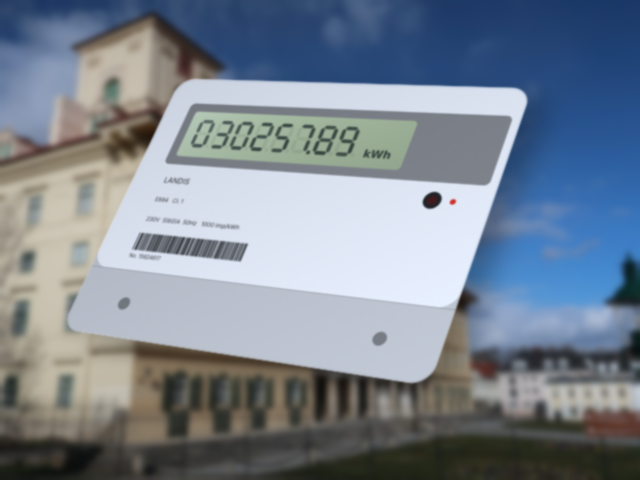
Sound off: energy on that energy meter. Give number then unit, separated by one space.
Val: 30257.89 kWh
